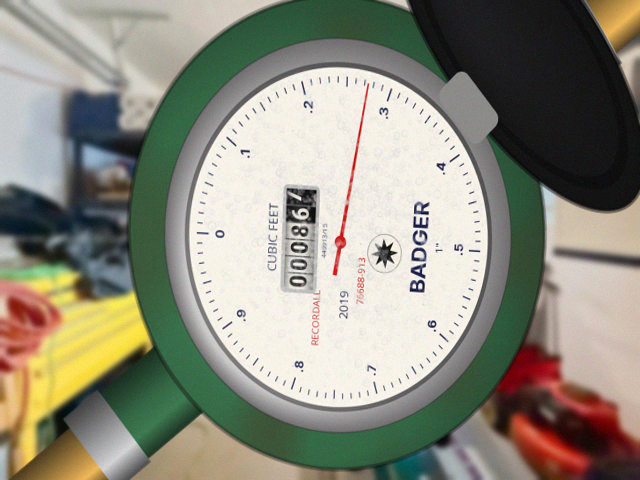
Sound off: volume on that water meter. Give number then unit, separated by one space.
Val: 867.27 ft³
